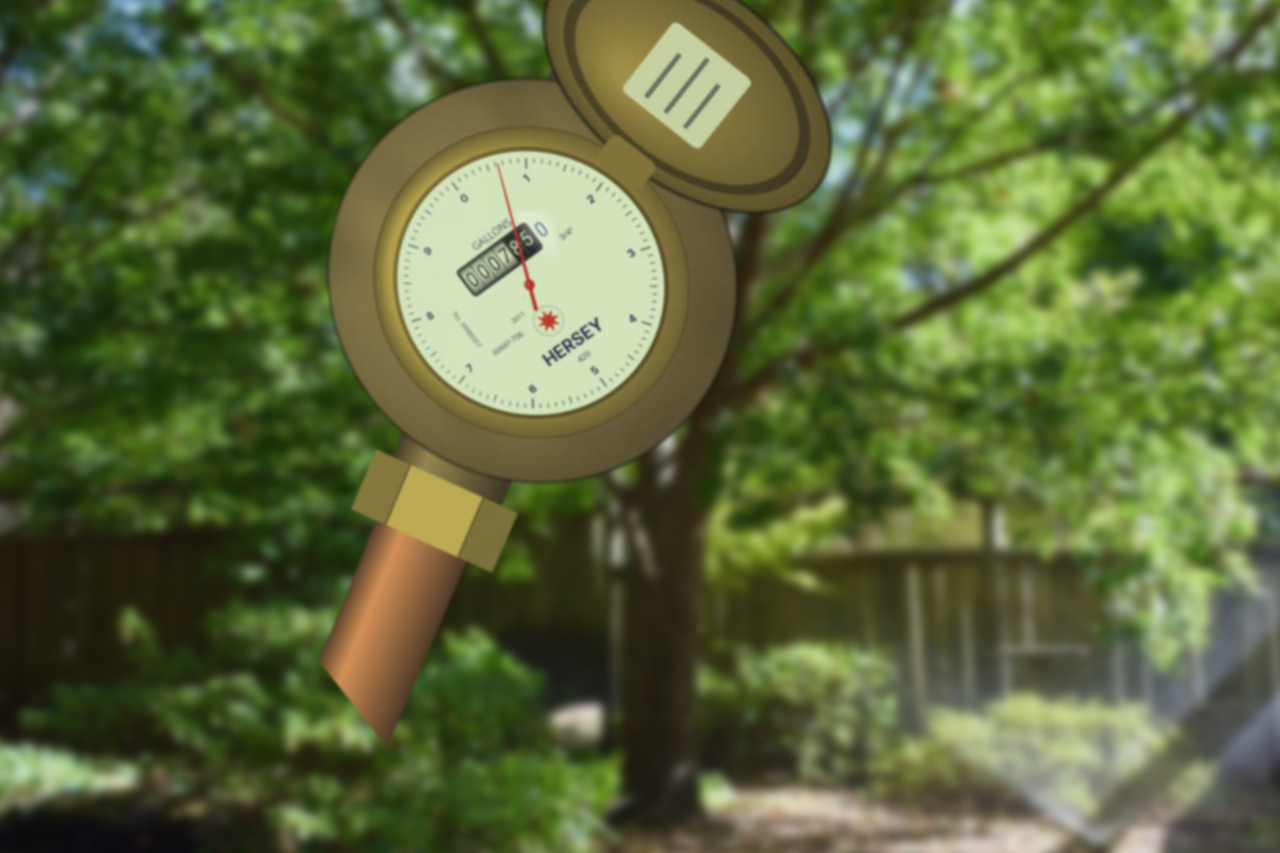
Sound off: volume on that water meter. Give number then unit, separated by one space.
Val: 7850.6 gal
